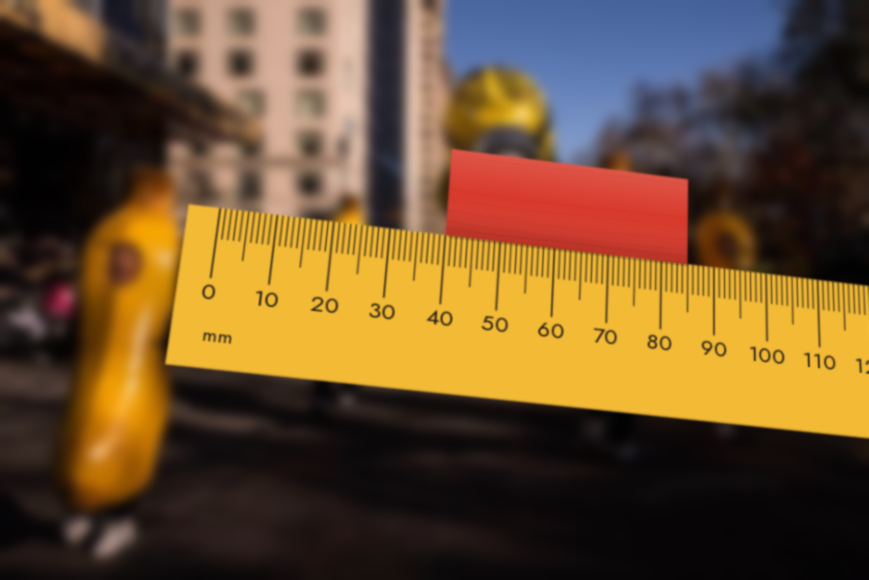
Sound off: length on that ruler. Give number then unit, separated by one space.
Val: 45 mm
